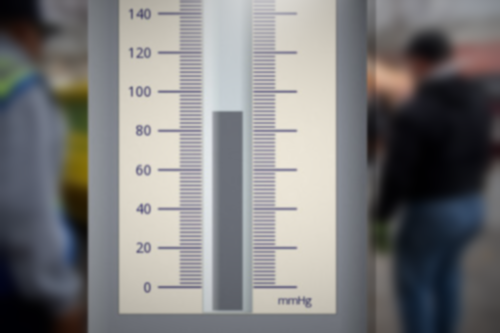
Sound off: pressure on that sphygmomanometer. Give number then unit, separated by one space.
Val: 90 mmHg
